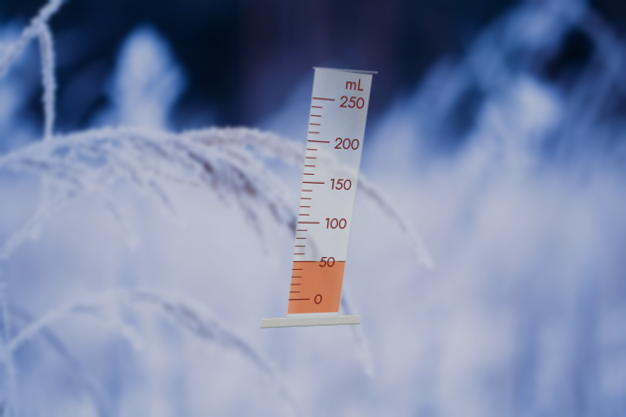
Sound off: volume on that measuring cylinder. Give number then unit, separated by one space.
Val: 50 mL
